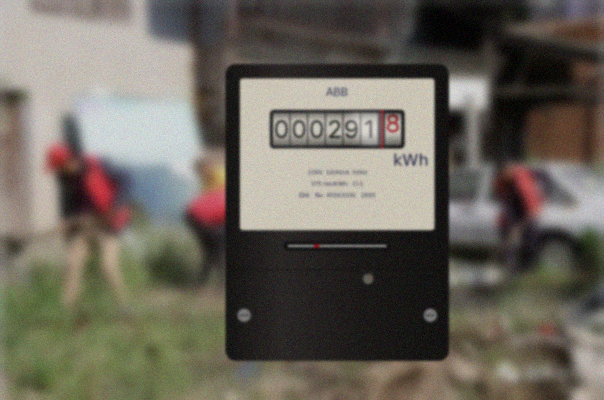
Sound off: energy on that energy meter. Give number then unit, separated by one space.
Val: 291.8 kWh
